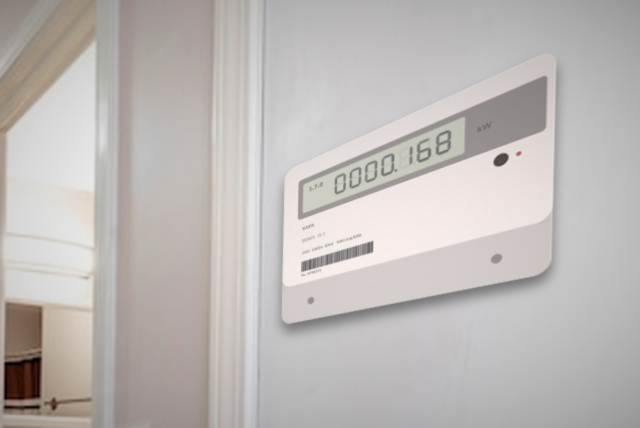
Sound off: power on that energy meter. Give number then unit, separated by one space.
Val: 0.168 kW
